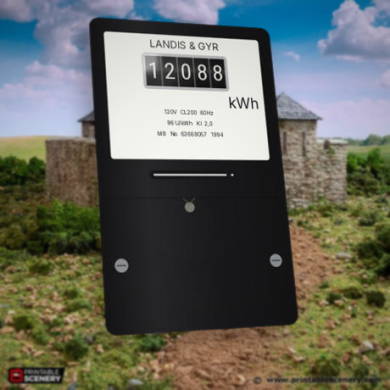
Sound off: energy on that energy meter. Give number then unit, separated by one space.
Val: 12088 kWh
